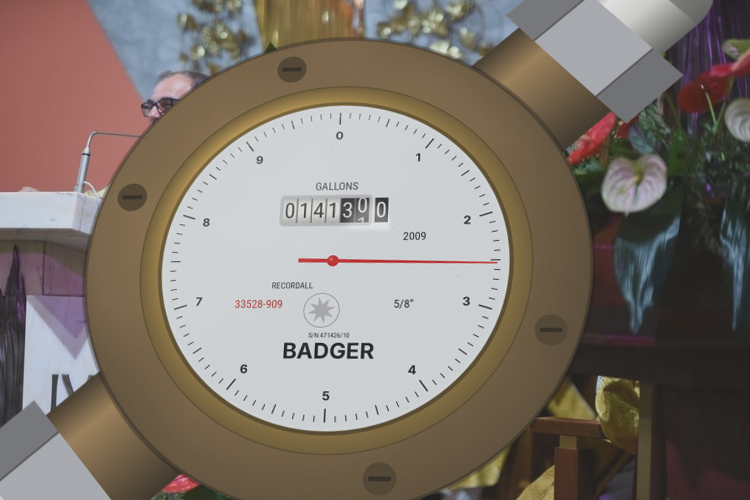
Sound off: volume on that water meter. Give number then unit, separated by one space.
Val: 141302.5 gal
